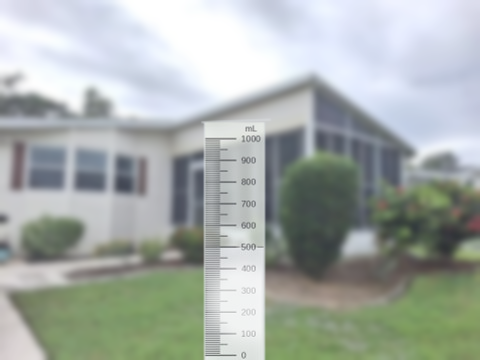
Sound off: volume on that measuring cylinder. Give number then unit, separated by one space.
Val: 500 mL
